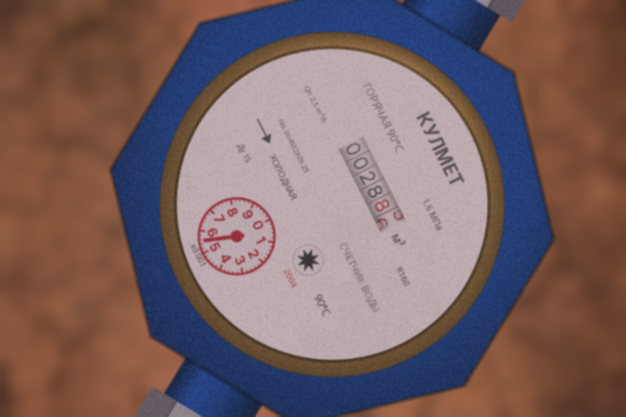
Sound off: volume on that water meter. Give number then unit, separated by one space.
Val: 28.855 m³
